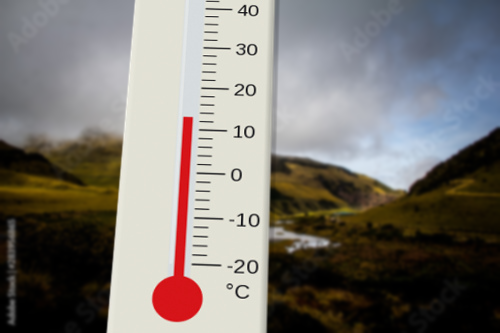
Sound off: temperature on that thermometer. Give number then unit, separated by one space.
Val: 13 °C
